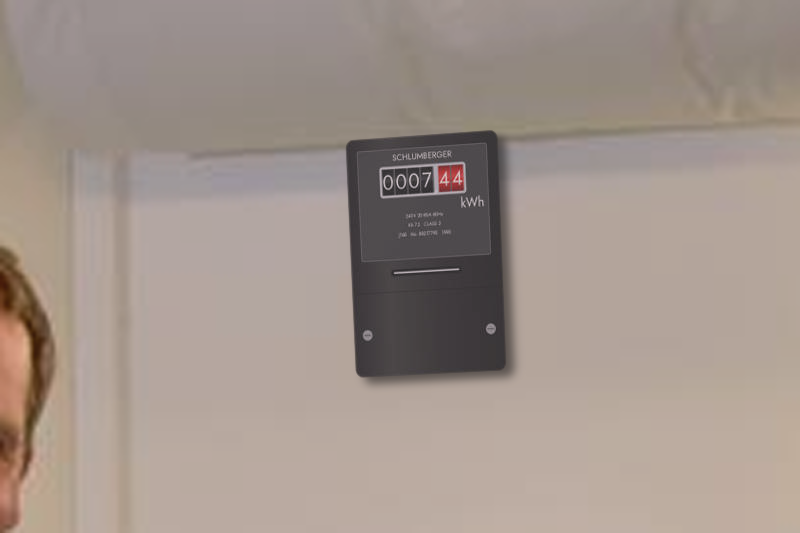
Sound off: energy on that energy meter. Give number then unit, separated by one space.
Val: 7.44 kWh
